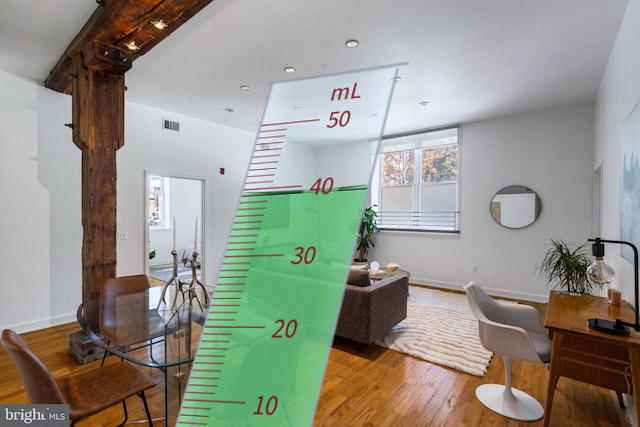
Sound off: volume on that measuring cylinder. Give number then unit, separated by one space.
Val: 39 mL
